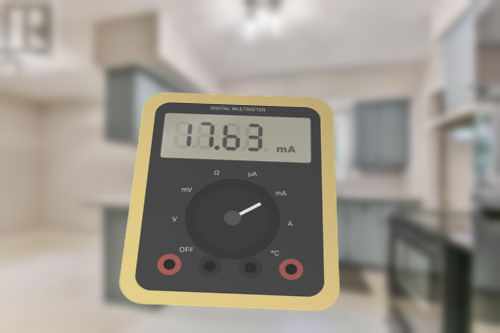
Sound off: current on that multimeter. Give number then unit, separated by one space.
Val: 17.63 mA
